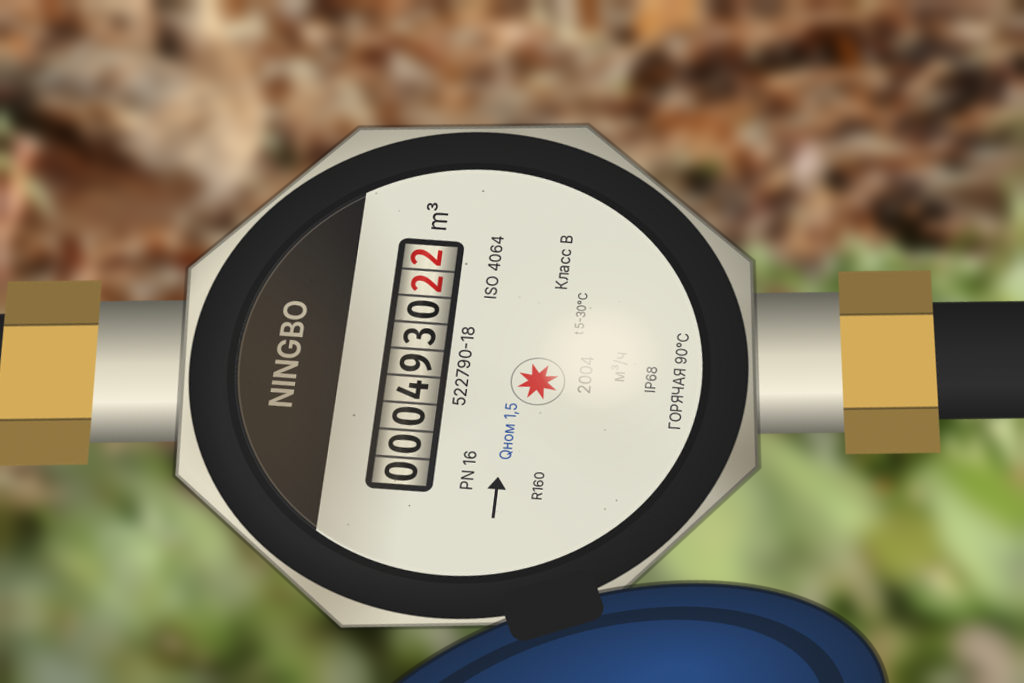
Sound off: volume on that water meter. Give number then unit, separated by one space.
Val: 4930.22 m³
